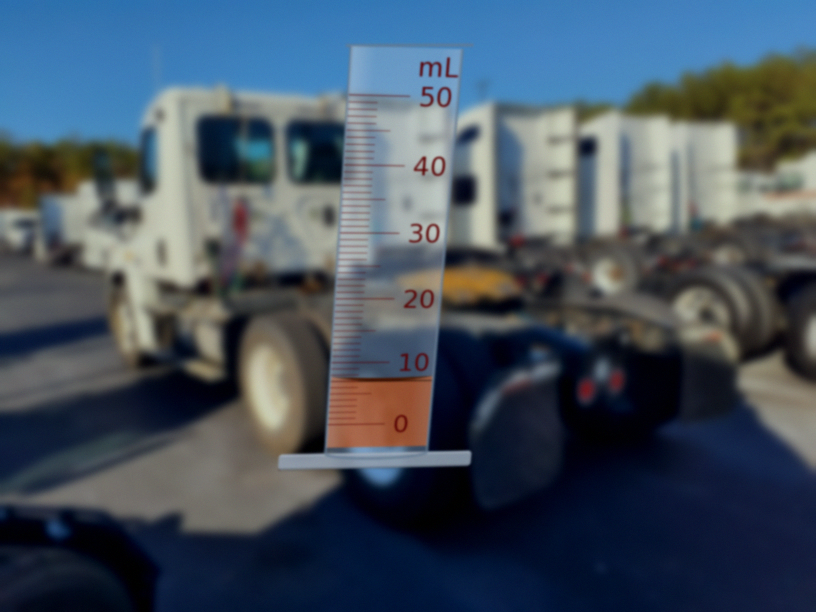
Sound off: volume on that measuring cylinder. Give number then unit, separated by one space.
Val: 7 mL
